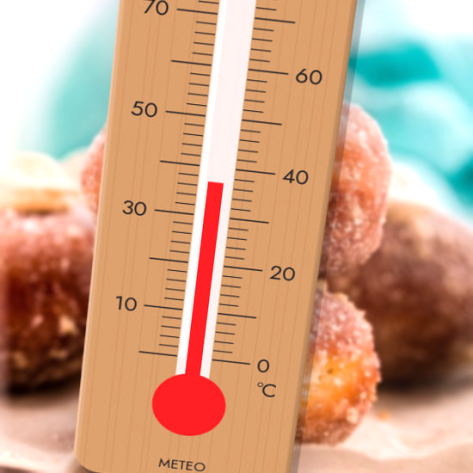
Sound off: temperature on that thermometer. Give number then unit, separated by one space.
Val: 37 °C
